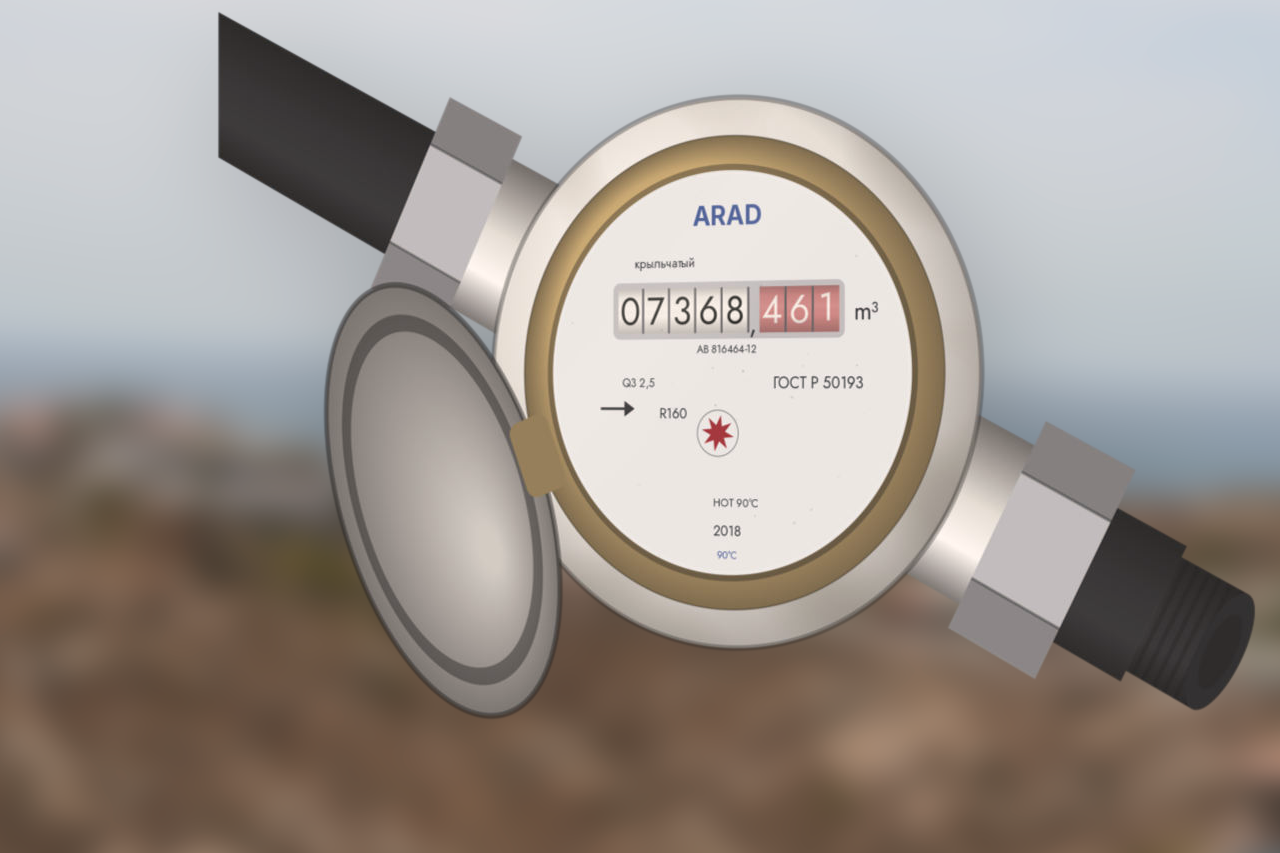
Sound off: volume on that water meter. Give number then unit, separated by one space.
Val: 7368.461 m³
